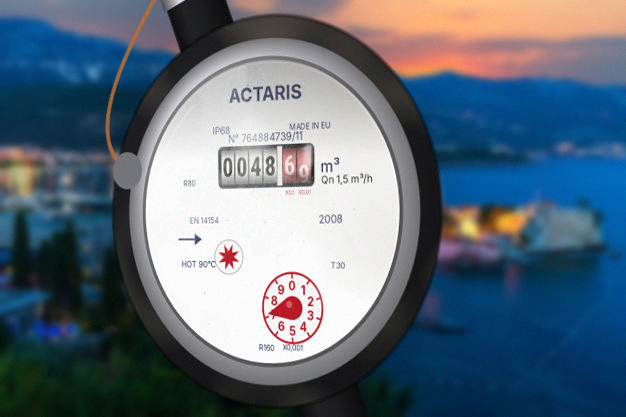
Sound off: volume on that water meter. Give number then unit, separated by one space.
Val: 48.687 m³
